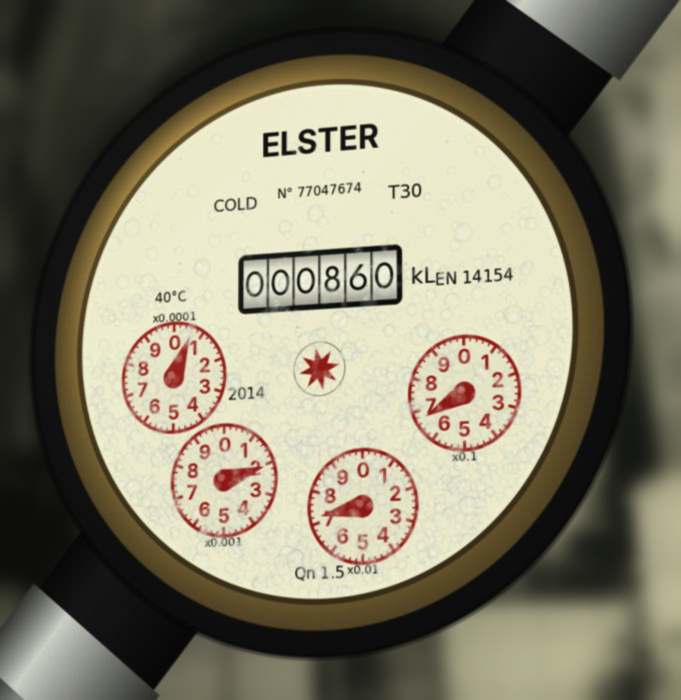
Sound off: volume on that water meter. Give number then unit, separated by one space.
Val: 860.6720 kL
